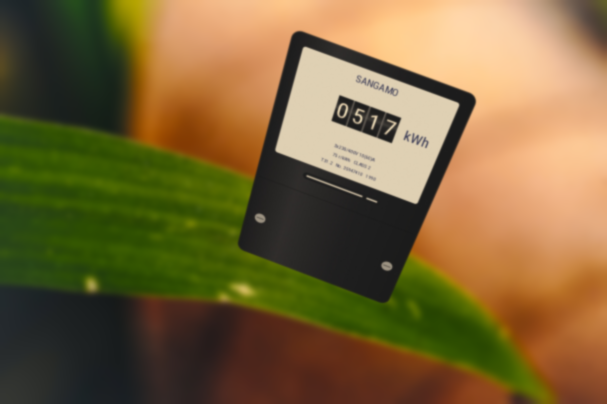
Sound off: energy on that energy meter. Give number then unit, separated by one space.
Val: 517 kWh
